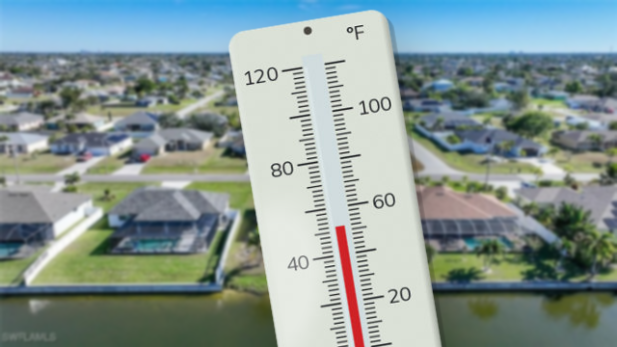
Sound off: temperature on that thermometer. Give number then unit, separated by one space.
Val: 52 °F
